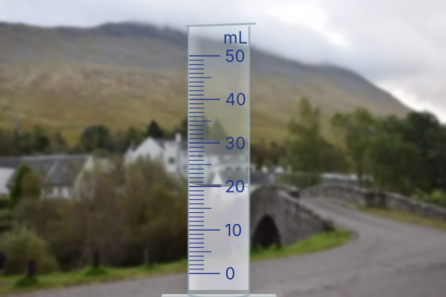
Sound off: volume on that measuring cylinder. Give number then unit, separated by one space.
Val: 20 mL
